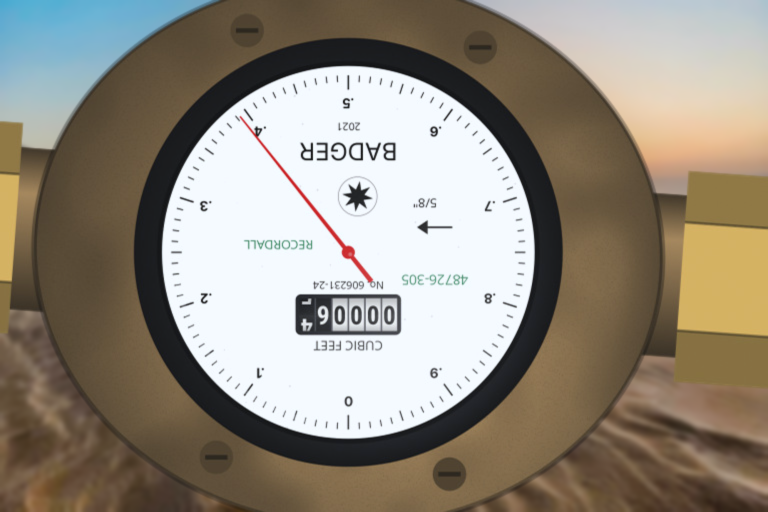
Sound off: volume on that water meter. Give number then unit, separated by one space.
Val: 64.39 ft³
